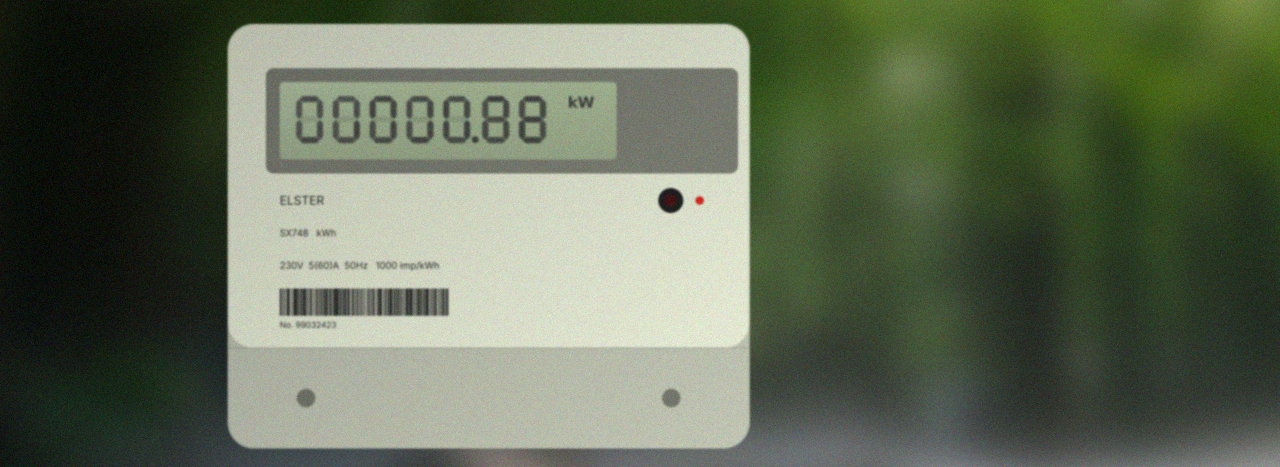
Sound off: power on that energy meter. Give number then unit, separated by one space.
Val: 0.88 kW
